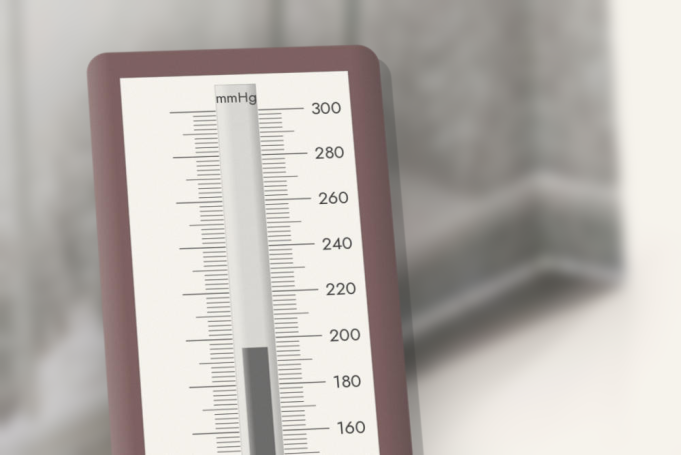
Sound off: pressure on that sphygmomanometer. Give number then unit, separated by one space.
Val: 196 mmHg
